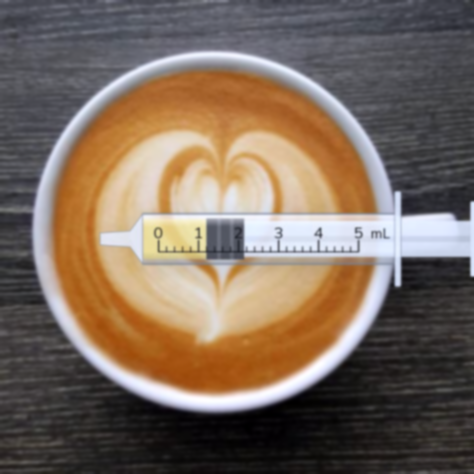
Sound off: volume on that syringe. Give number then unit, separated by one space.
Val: 1.2 mL
